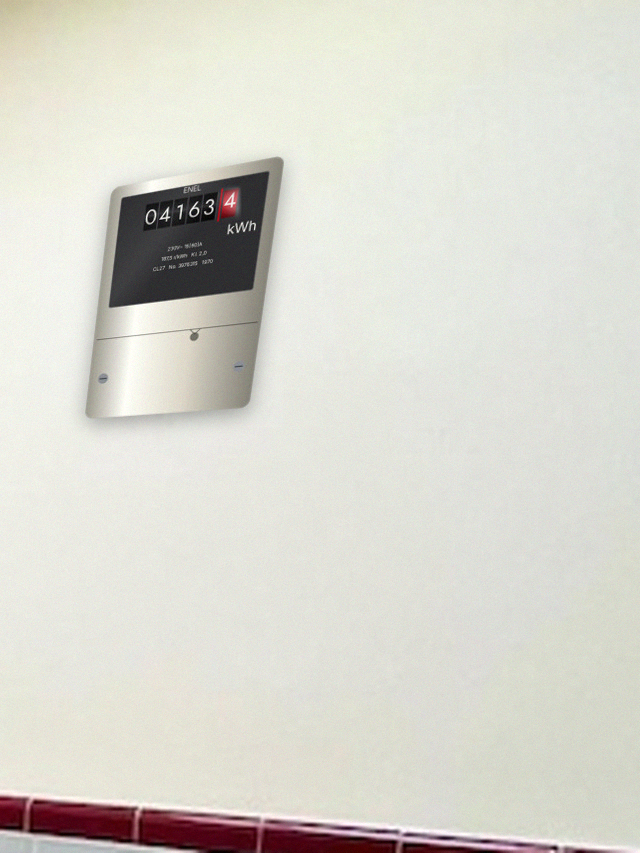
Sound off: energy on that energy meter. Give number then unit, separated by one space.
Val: 4163.4 kWh
